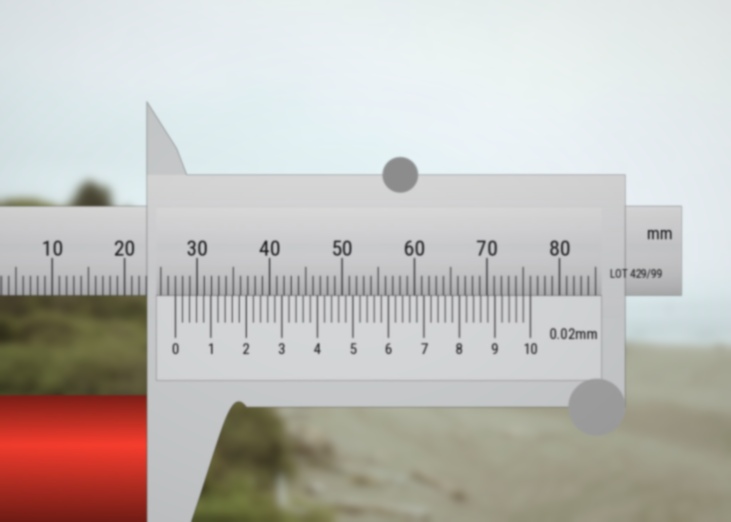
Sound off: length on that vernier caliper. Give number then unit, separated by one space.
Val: 27.0 mm
